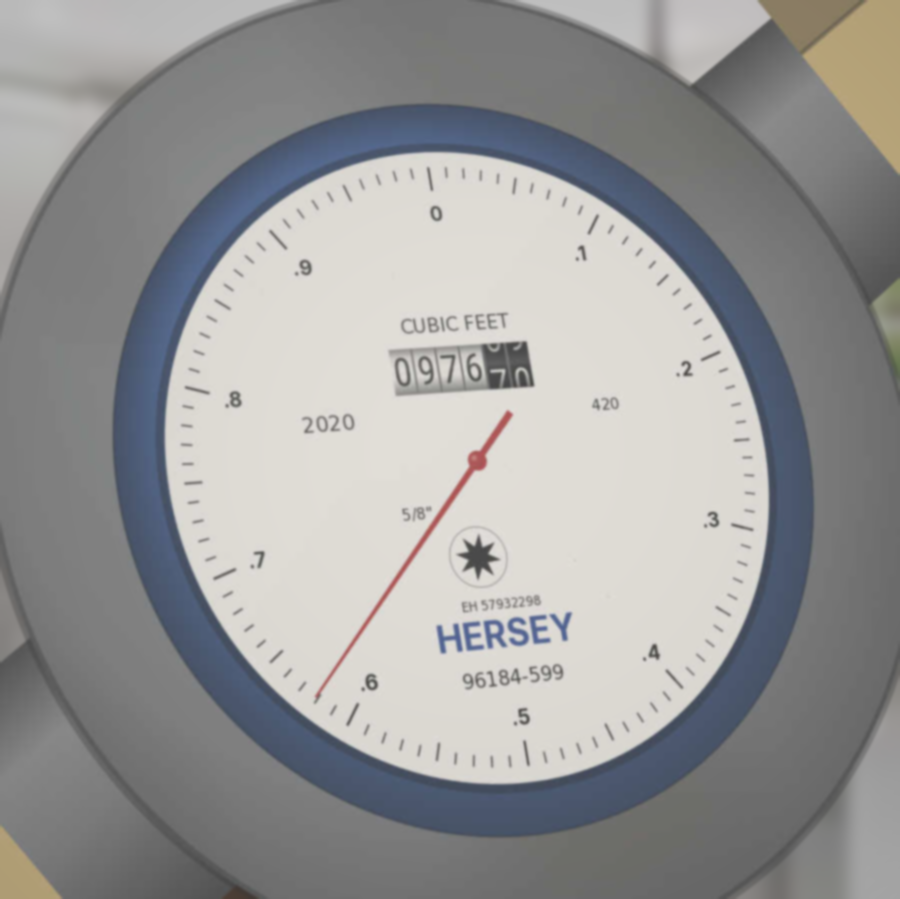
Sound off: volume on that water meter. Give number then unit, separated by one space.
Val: 97669.62 ft³
